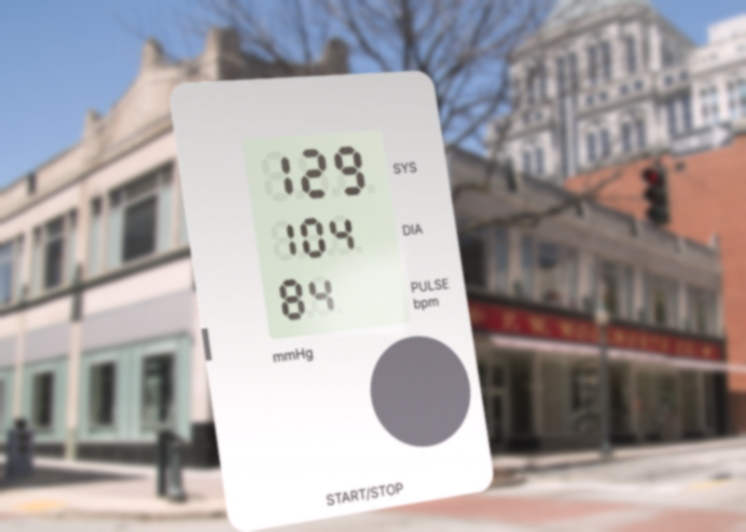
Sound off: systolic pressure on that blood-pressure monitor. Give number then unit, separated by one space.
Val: 129 mmHg
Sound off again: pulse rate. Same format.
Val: 84 bpm
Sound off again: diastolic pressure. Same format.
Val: 104 mmHg
